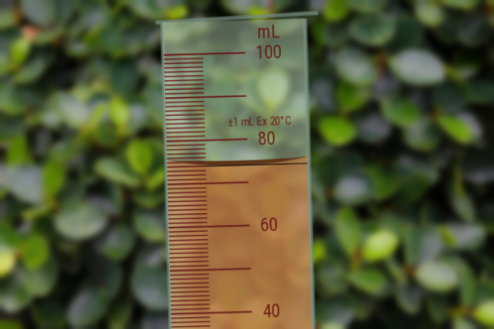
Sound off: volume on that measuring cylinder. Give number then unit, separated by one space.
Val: 74 mL
